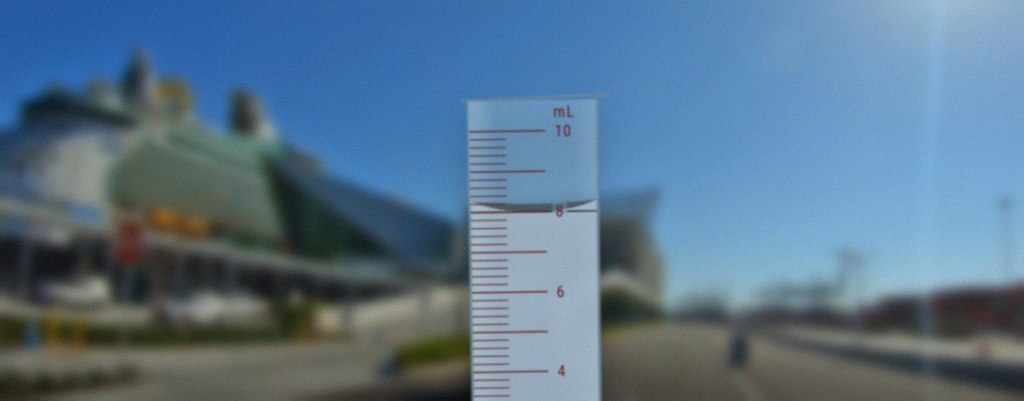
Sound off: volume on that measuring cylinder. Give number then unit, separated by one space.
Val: 8 mL
